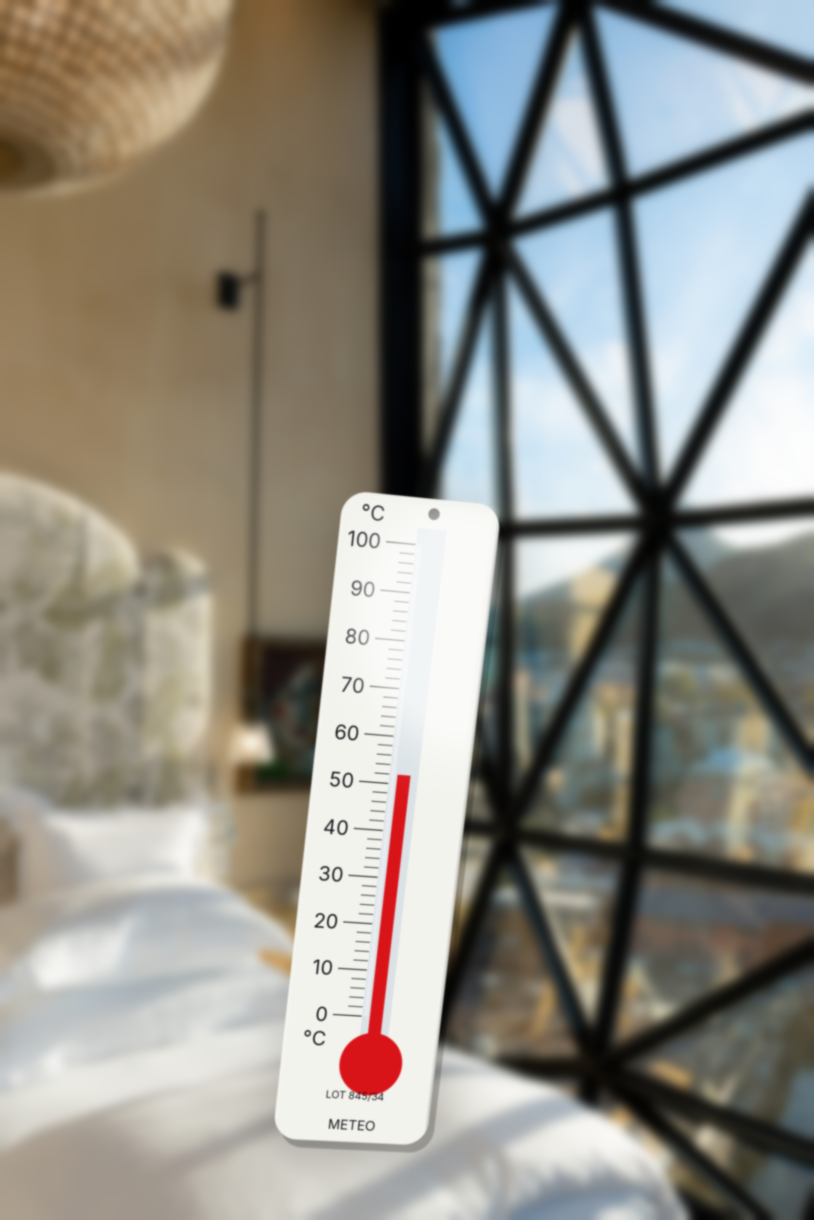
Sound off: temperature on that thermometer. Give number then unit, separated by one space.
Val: 52 °C
